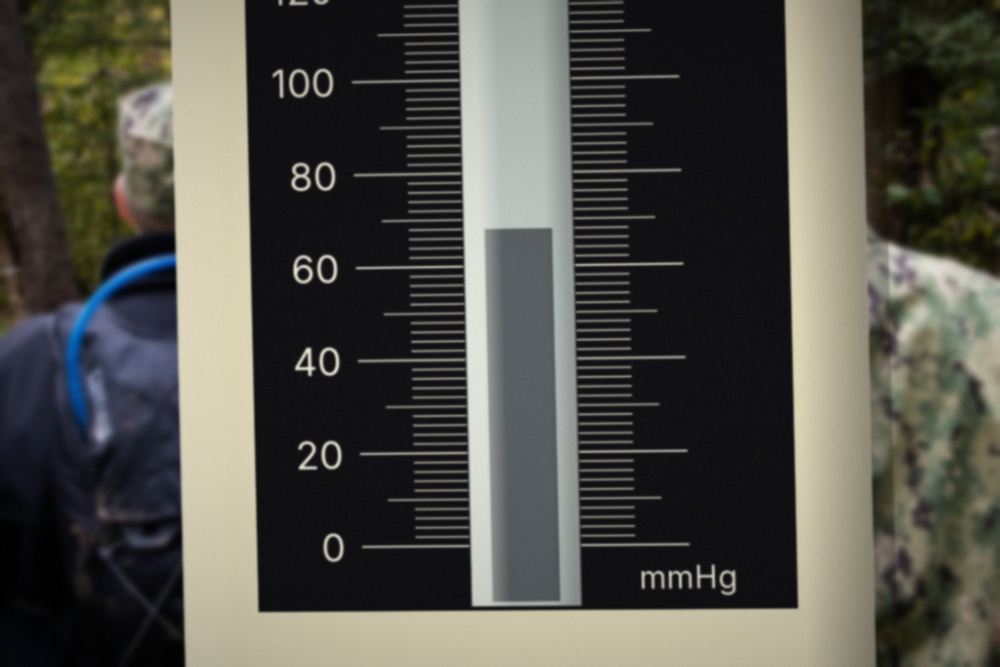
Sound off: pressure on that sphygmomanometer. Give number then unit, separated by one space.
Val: 68 mmHg
